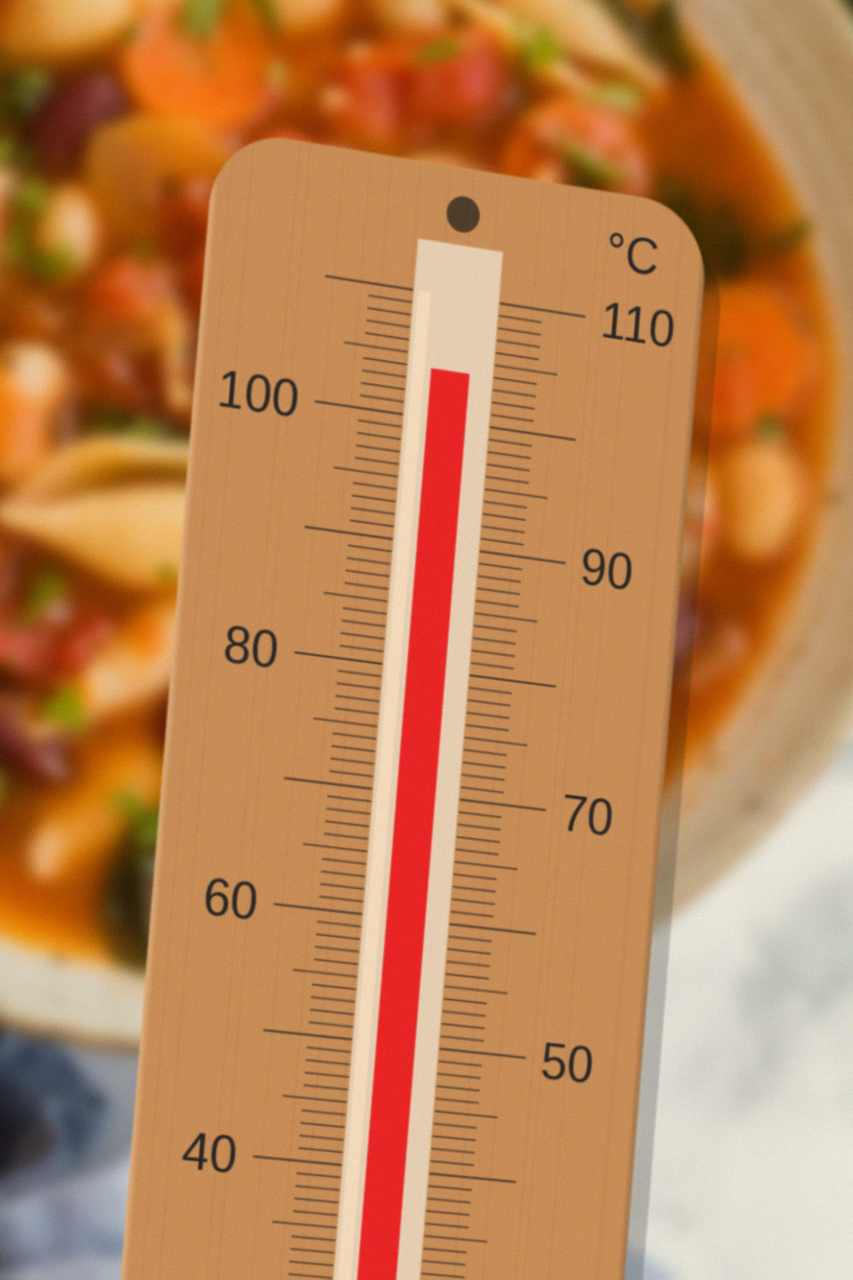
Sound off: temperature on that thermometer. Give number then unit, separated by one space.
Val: 104 °C
